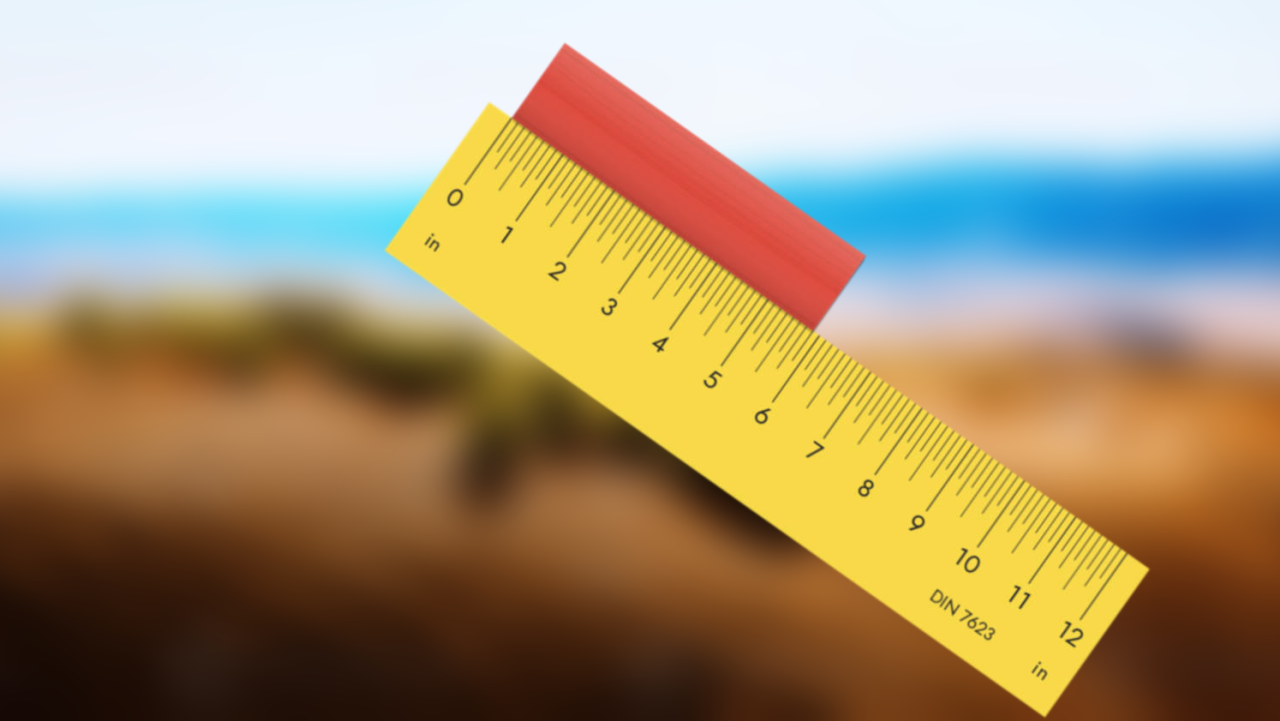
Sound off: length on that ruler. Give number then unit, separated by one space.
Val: 5.875 in
